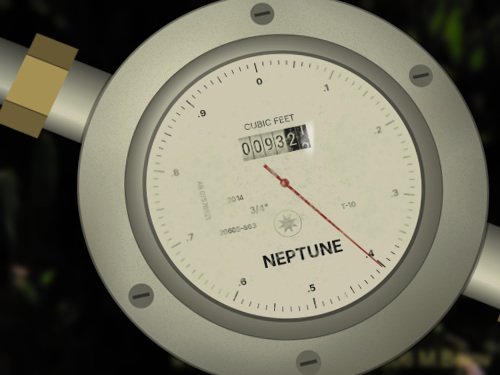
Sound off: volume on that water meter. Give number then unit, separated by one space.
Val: 9321.40 ft³
